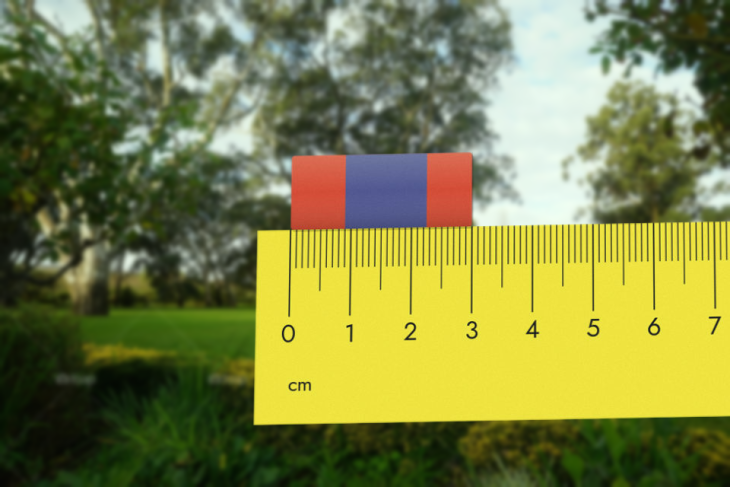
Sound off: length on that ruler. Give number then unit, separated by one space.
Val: 3 cm
